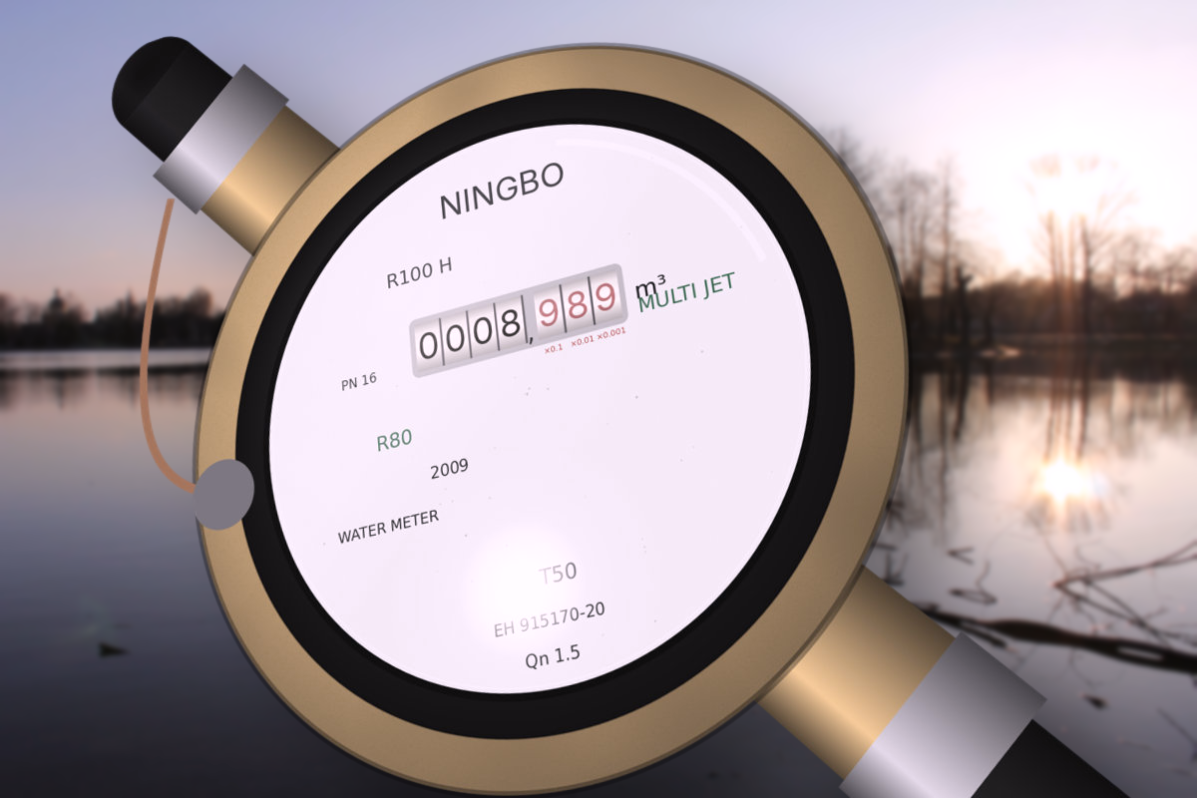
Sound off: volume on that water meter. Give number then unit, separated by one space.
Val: 8.989 m³
